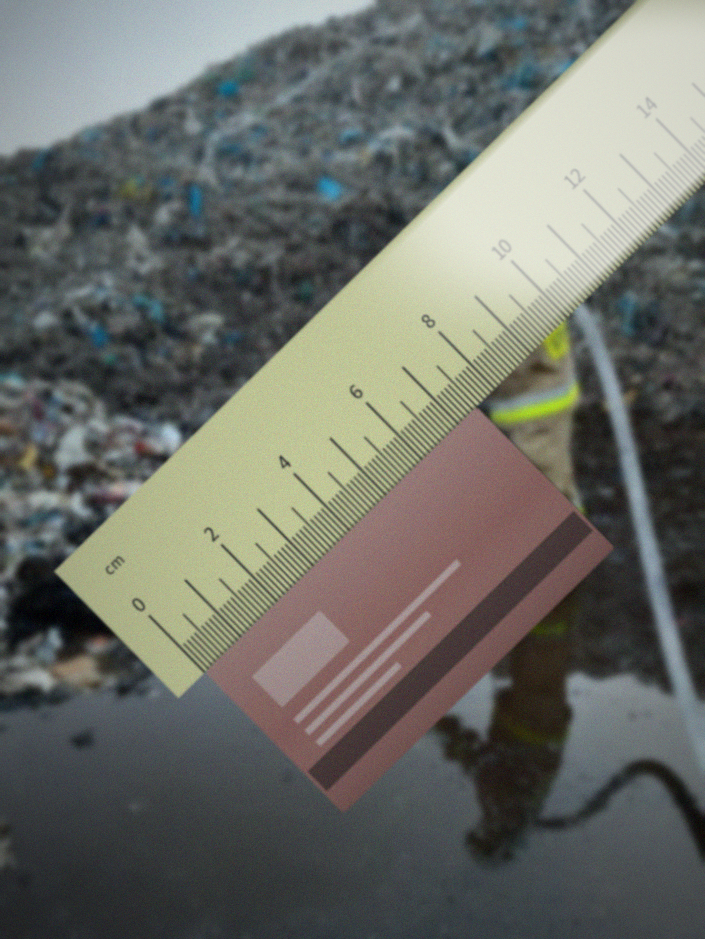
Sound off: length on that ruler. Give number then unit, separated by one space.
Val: 7.5 cm
